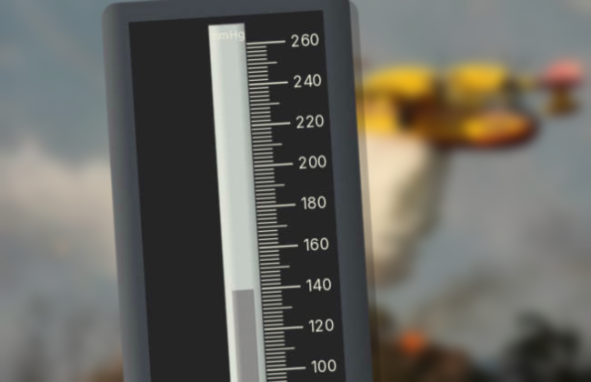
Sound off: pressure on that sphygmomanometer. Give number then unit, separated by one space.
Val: 140 mmHg
